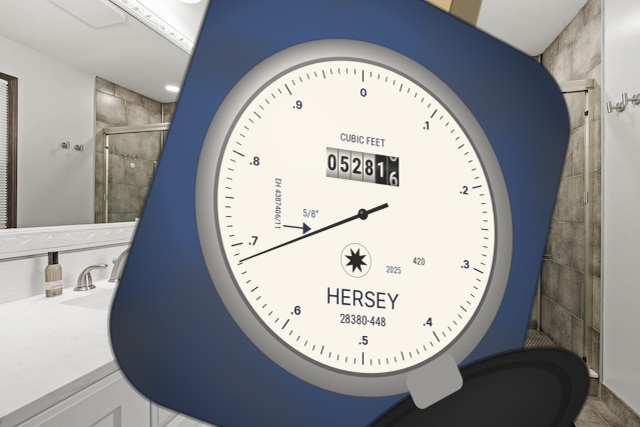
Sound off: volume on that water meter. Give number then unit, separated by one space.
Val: 52815.68 ft³
